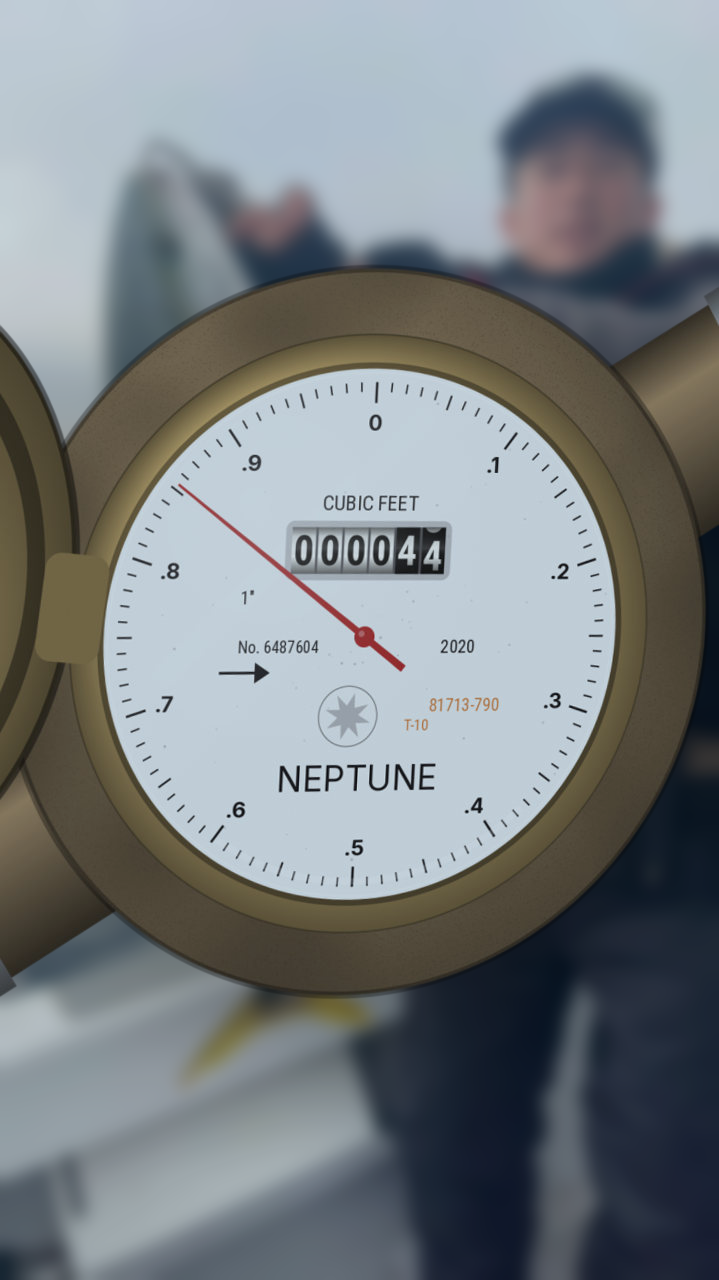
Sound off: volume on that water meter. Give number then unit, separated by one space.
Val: 43.85 ft³
